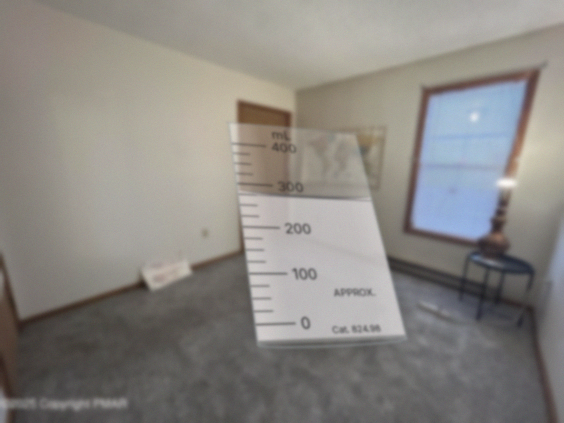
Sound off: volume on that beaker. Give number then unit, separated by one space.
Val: 275 mL
